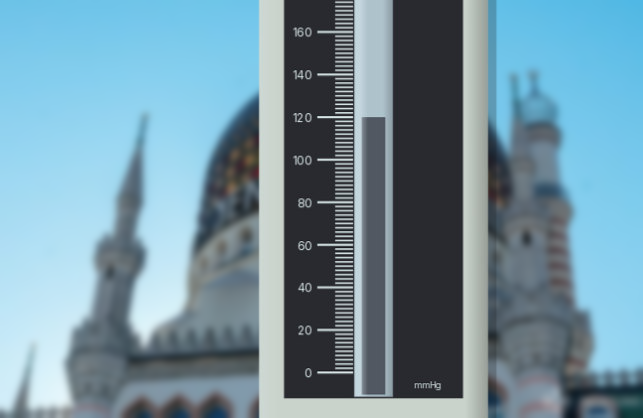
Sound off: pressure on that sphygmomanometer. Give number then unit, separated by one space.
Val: 120 mmHg
